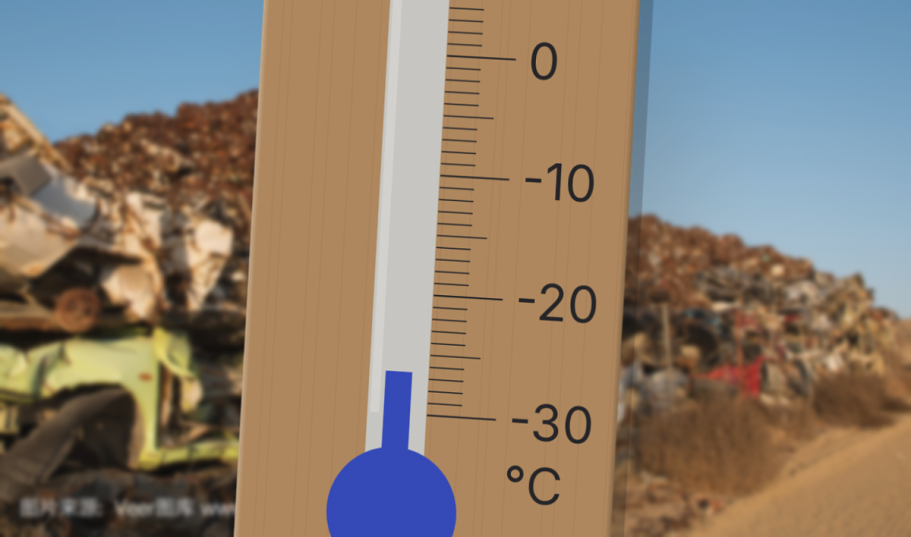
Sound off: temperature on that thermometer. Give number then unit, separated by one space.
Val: -26.5 °C
